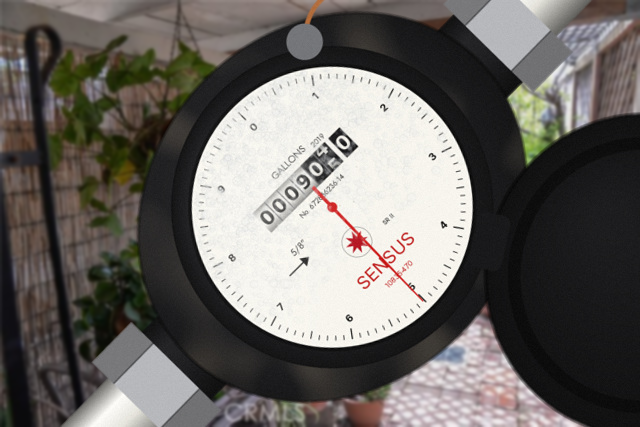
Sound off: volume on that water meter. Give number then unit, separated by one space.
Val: 9045.0 gal
